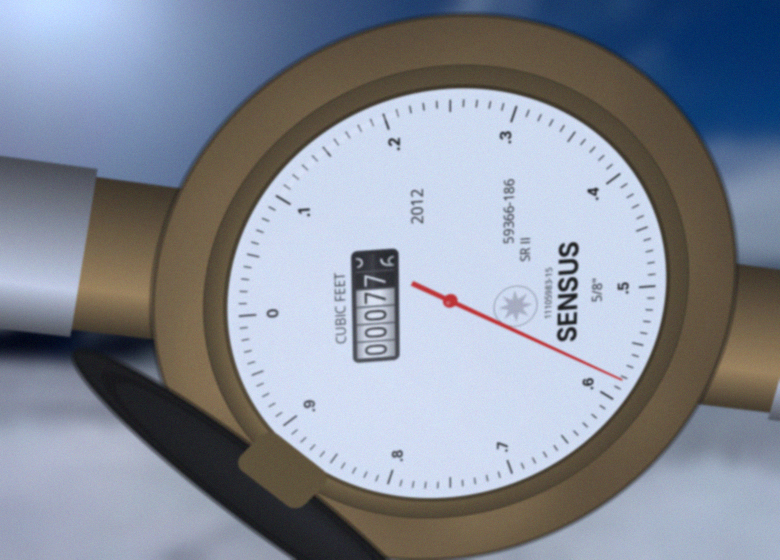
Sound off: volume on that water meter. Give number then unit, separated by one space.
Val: 775.58 ft³
